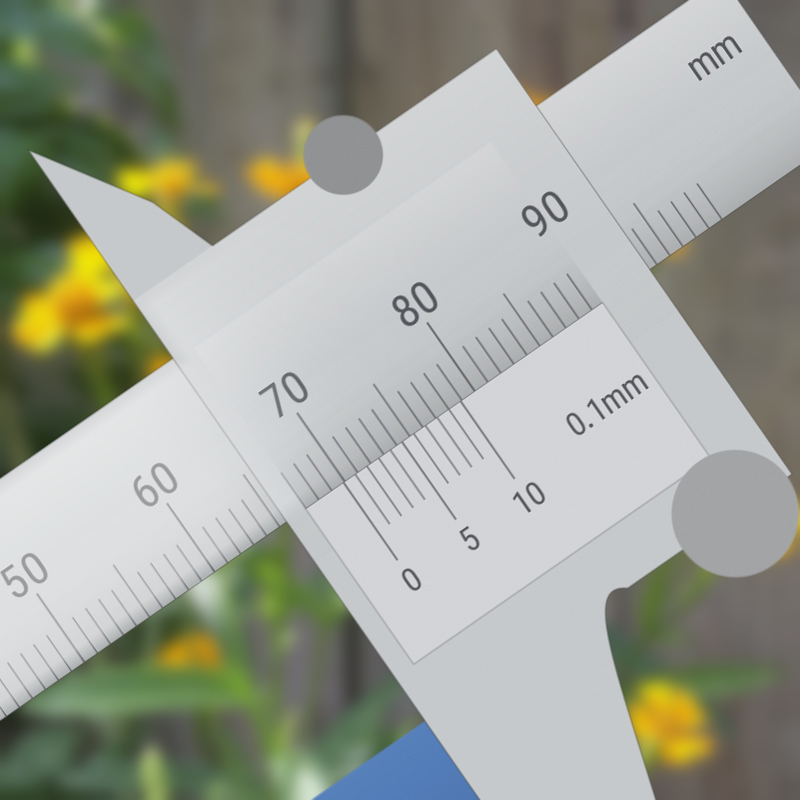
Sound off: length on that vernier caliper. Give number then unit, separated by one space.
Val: 69.9 mm
